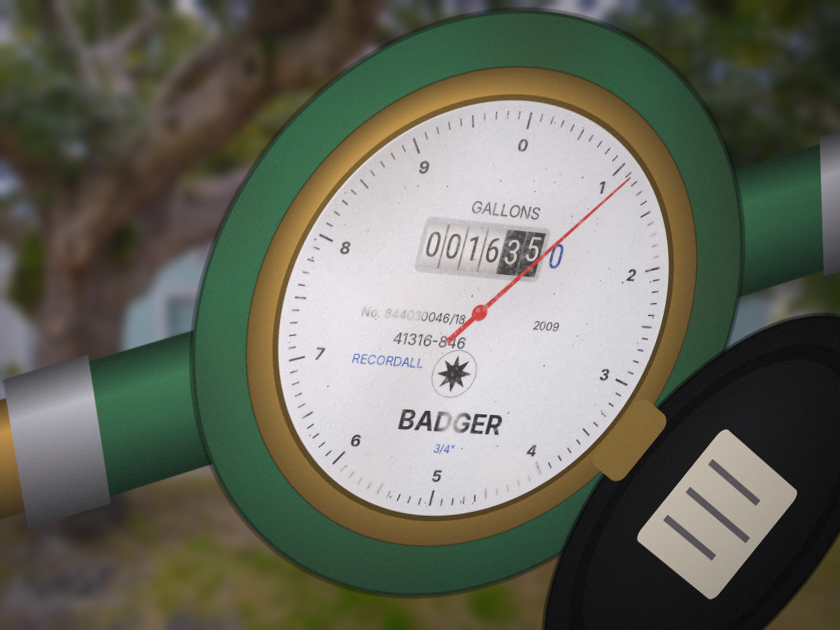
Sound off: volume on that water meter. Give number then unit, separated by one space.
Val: 16351.1 gal
